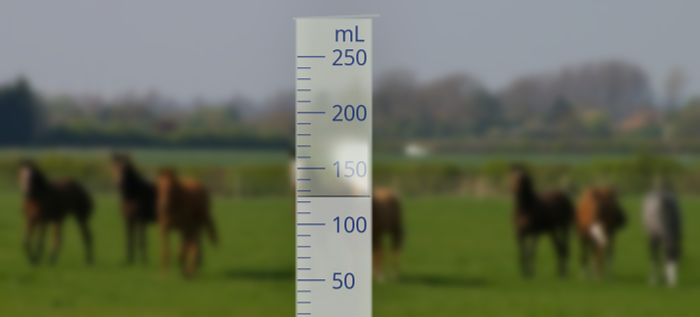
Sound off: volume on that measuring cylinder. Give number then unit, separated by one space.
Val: 125 mL
